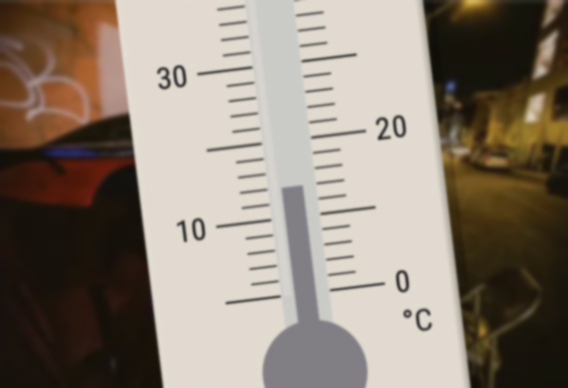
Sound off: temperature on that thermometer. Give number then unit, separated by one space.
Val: 14 °C
